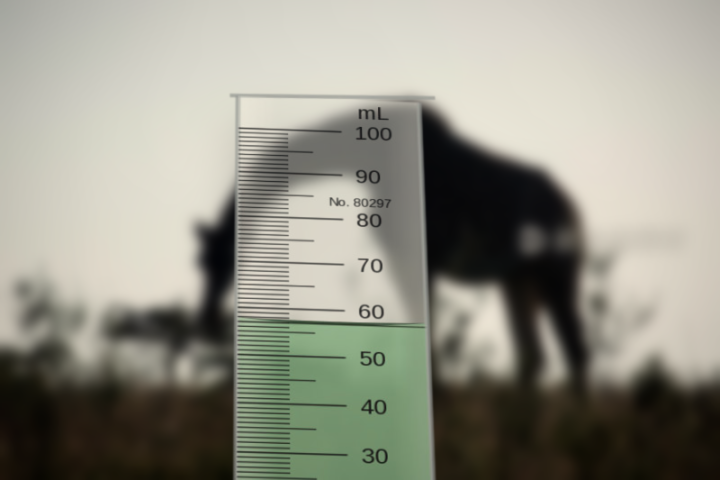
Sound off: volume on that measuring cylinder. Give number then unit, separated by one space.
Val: 57 mL
